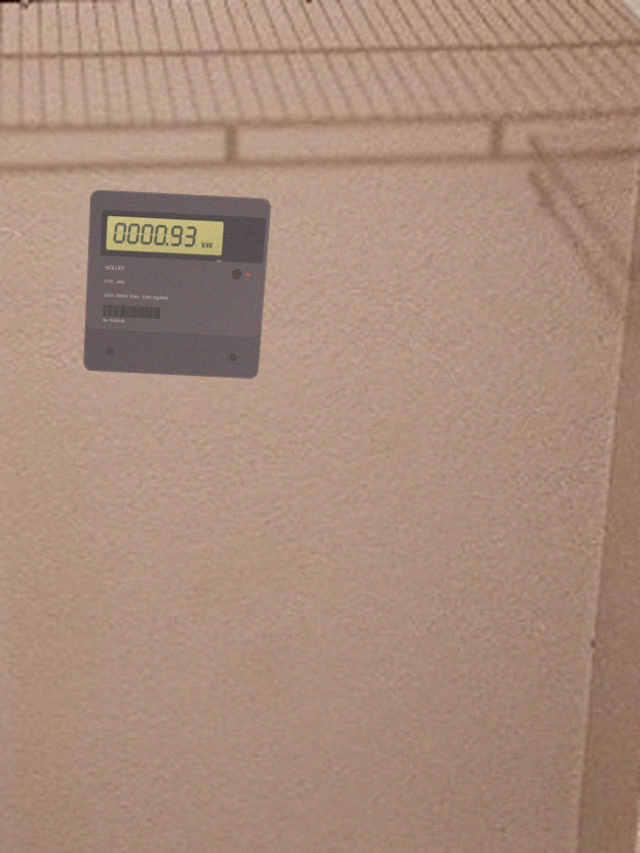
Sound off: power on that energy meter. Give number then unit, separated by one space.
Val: 0.93 kW
